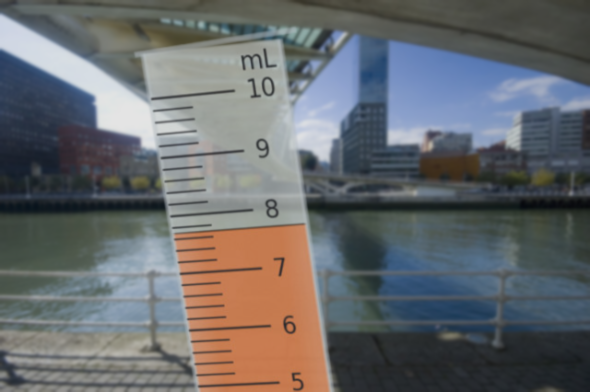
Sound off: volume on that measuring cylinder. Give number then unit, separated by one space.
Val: 7.7 mL
